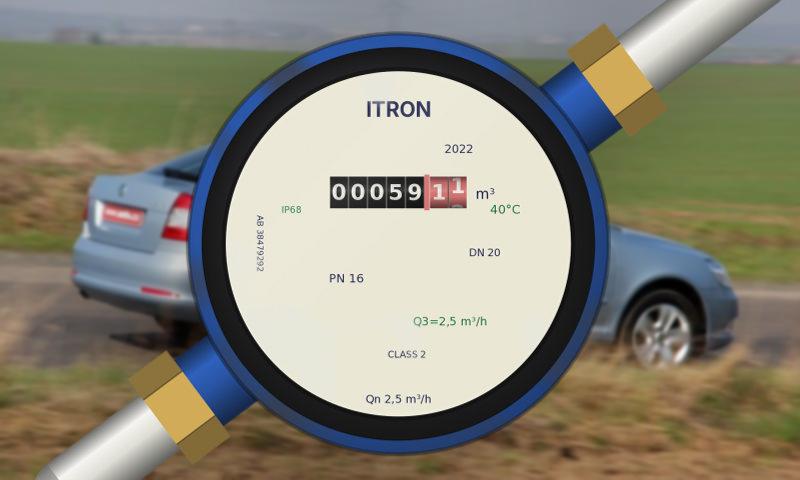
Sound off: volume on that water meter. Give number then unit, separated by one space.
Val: 59.11 m³
